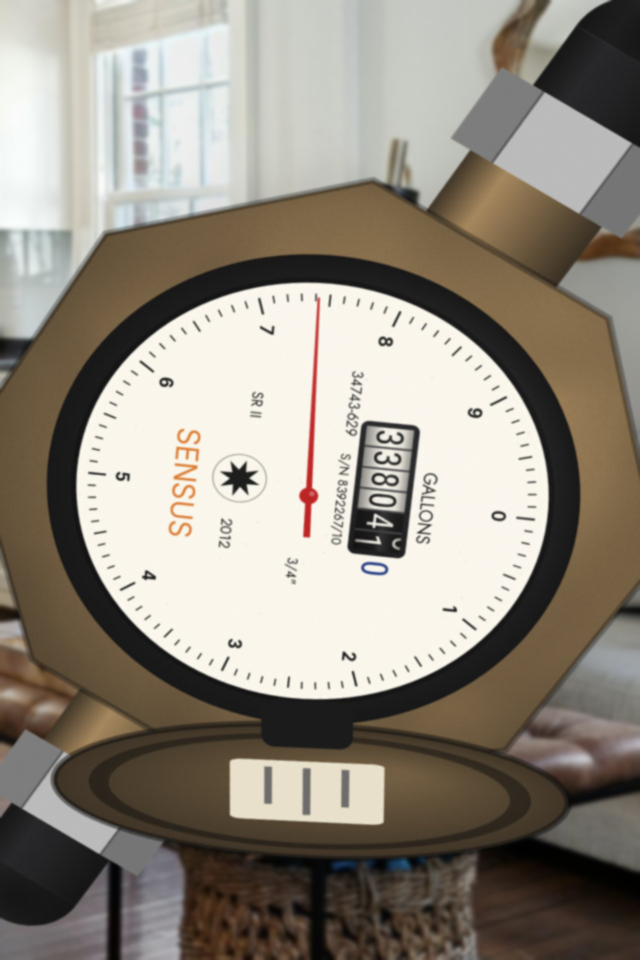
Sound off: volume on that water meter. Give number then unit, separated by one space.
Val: 3380407.4 gal
